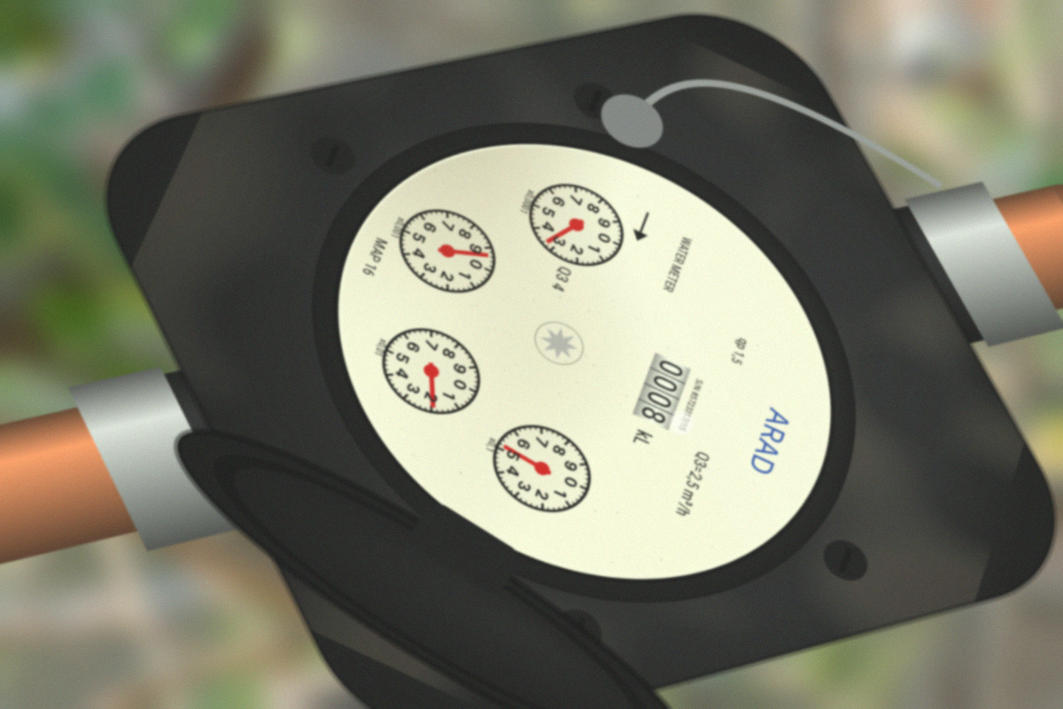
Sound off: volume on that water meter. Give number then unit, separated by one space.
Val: 8.5193 kL
